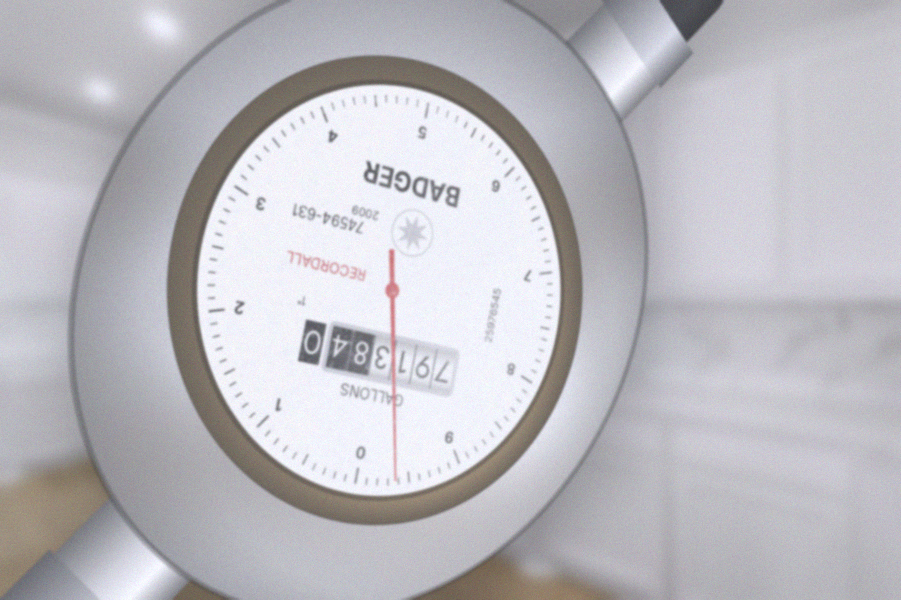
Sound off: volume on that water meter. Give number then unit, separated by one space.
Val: 7913839.6 gal
